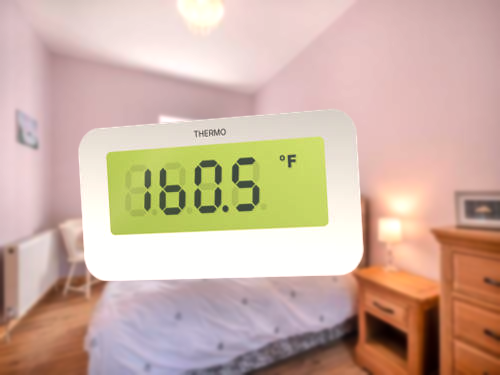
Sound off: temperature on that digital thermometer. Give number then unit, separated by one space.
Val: 160.5 °F
